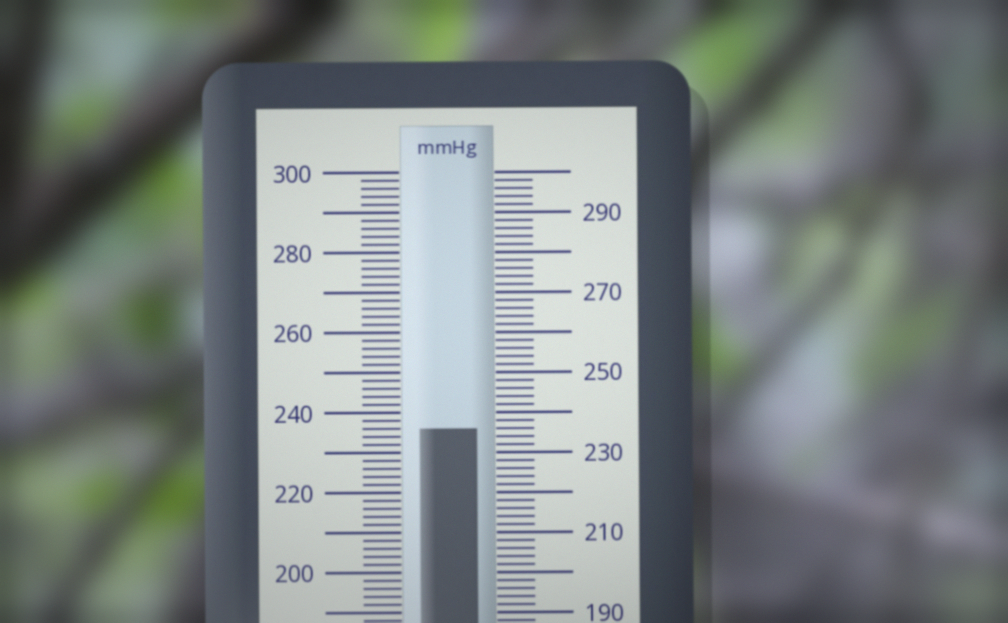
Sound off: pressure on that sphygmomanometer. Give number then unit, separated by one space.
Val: 236 mmHg
